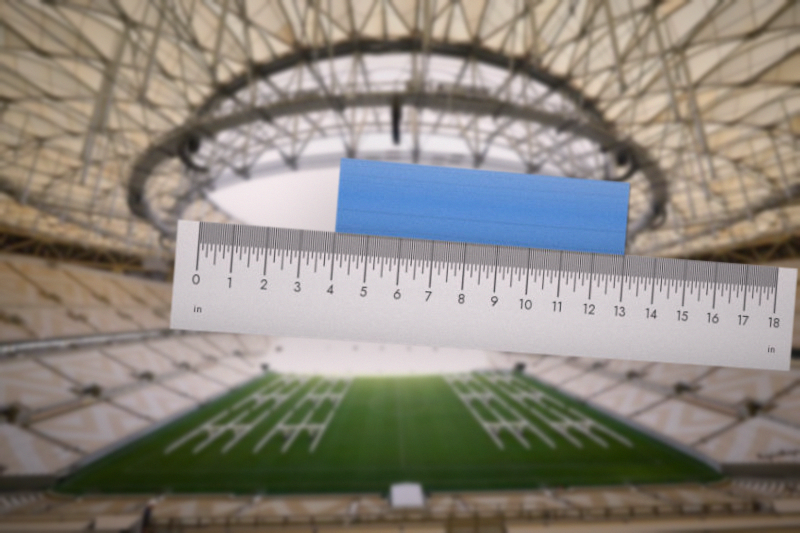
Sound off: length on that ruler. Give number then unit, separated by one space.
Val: 9 in
